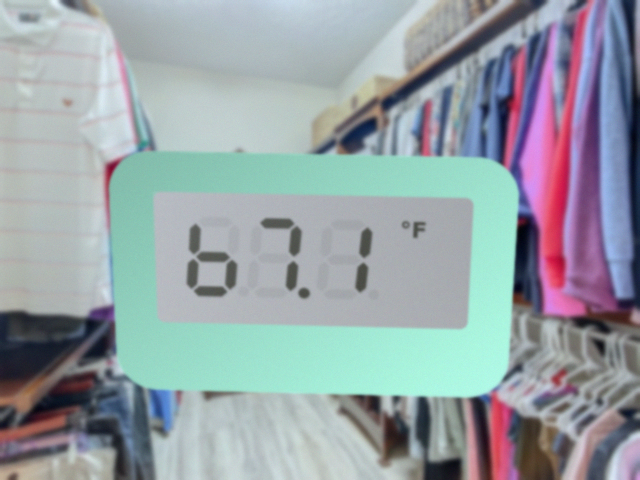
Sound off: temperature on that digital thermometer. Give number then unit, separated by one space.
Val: 67.1 °F
